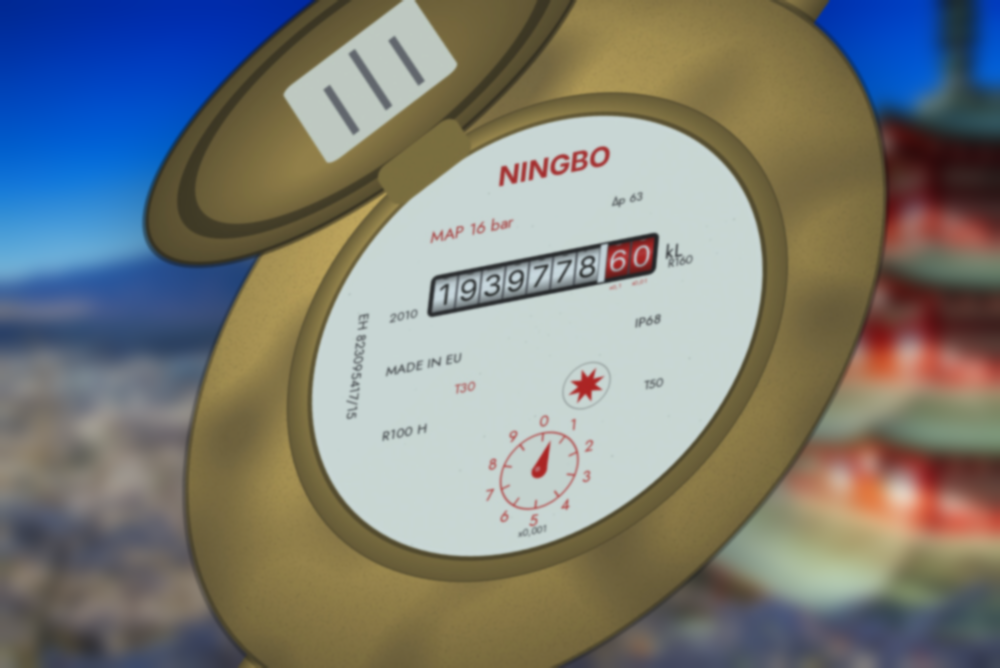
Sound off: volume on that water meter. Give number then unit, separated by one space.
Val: 1939778.600 kL
